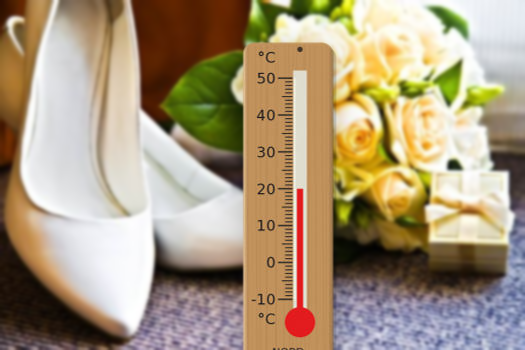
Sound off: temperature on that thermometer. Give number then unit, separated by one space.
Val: 20 °C
